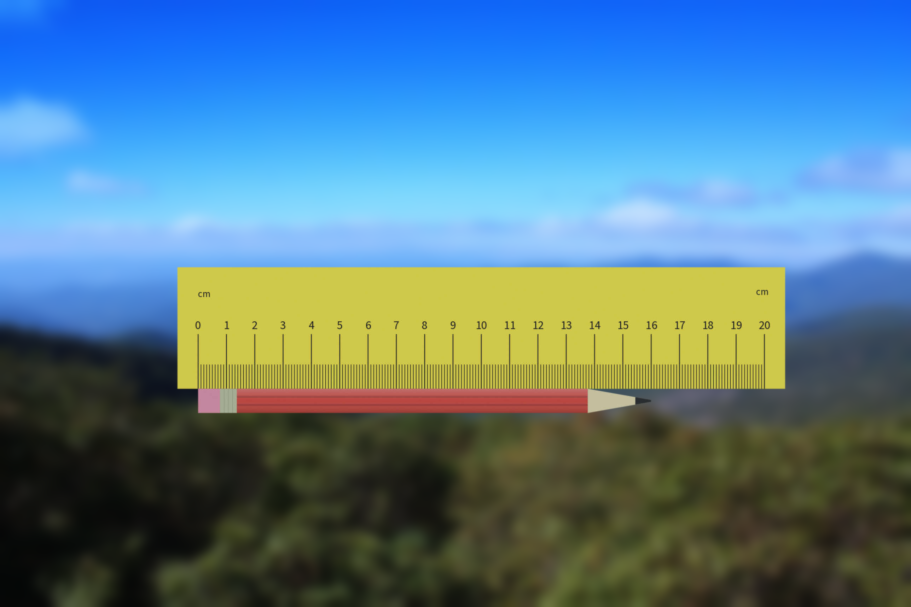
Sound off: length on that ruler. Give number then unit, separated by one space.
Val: 16 cm
